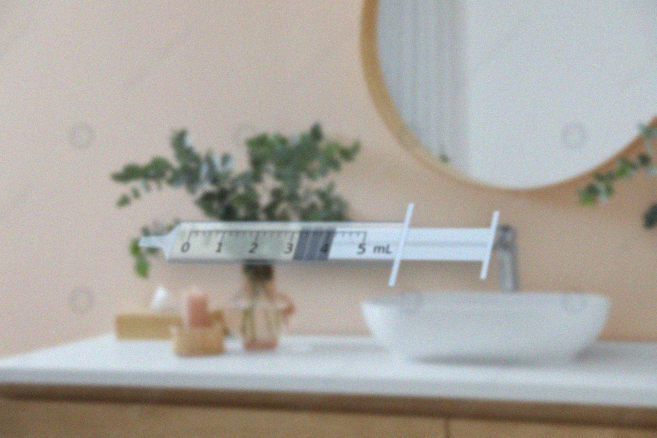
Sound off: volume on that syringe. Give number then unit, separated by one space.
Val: 3.2 mL
